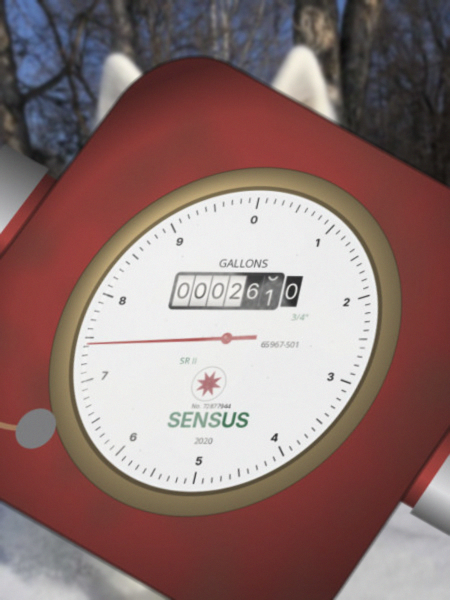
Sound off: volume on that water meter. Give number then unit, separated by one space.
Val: 2607.4 gal
